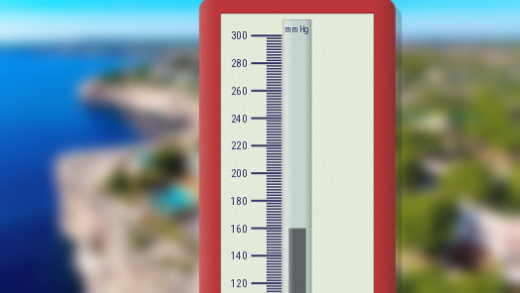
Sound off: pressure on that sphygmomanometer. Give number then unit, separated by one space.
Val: 160 mmHg
